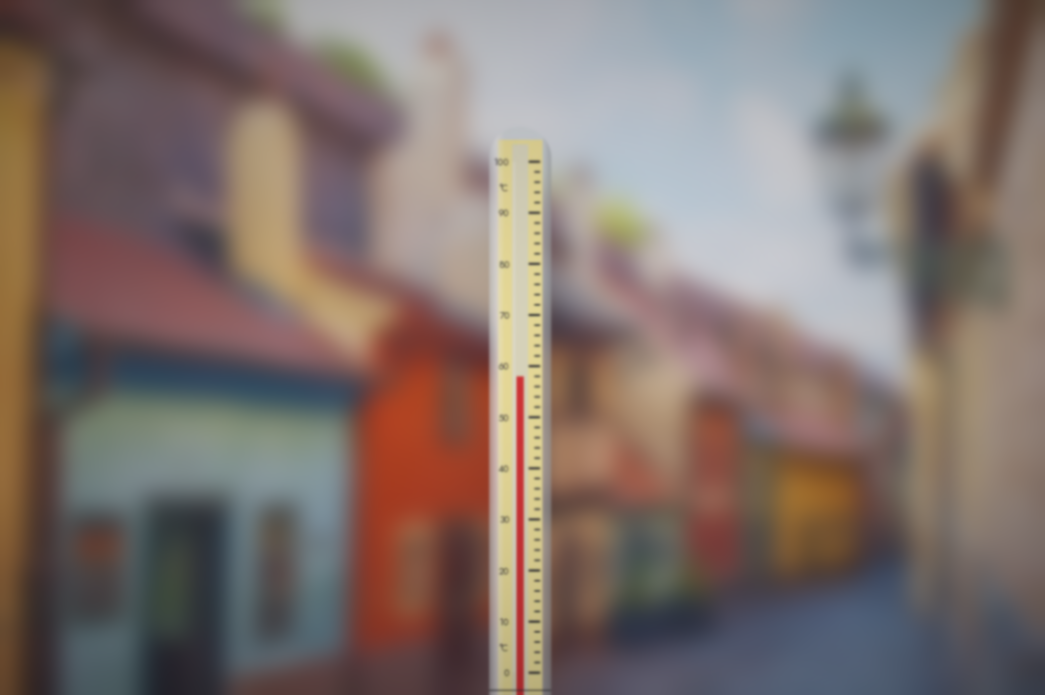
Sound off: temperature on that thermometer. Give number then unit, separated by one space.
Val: 58 °C
